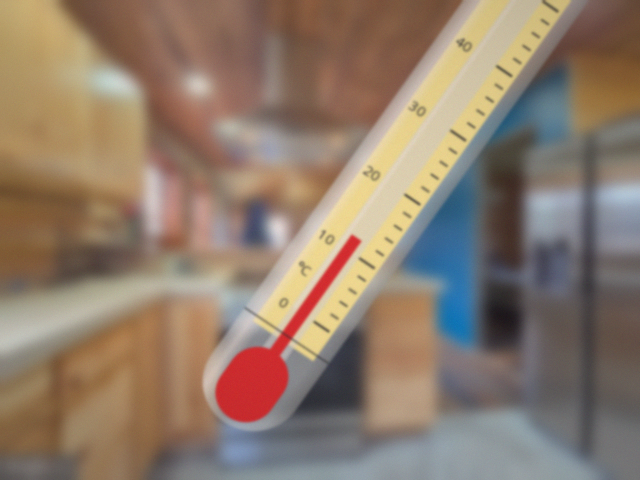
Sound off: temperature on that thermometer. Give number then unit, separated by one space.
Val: 12 °C
